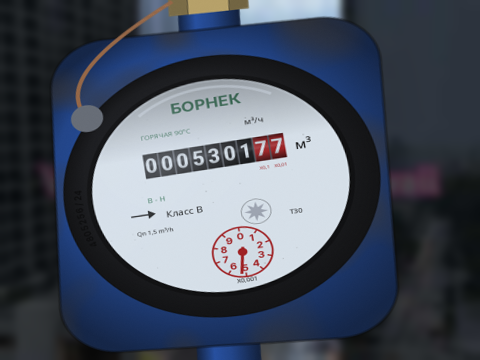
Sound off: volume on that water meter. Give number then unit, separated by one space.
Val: 5301.775 m³
